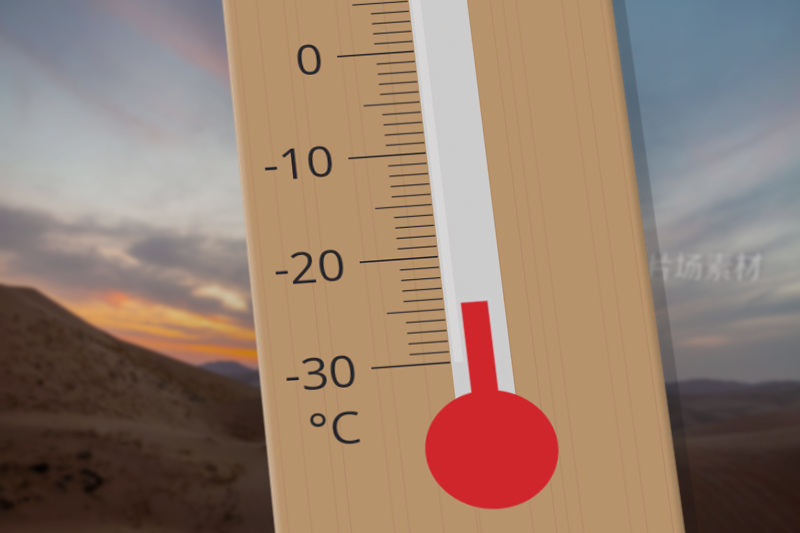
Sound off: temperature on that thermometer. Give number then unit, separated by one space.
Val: -24.5 °C
